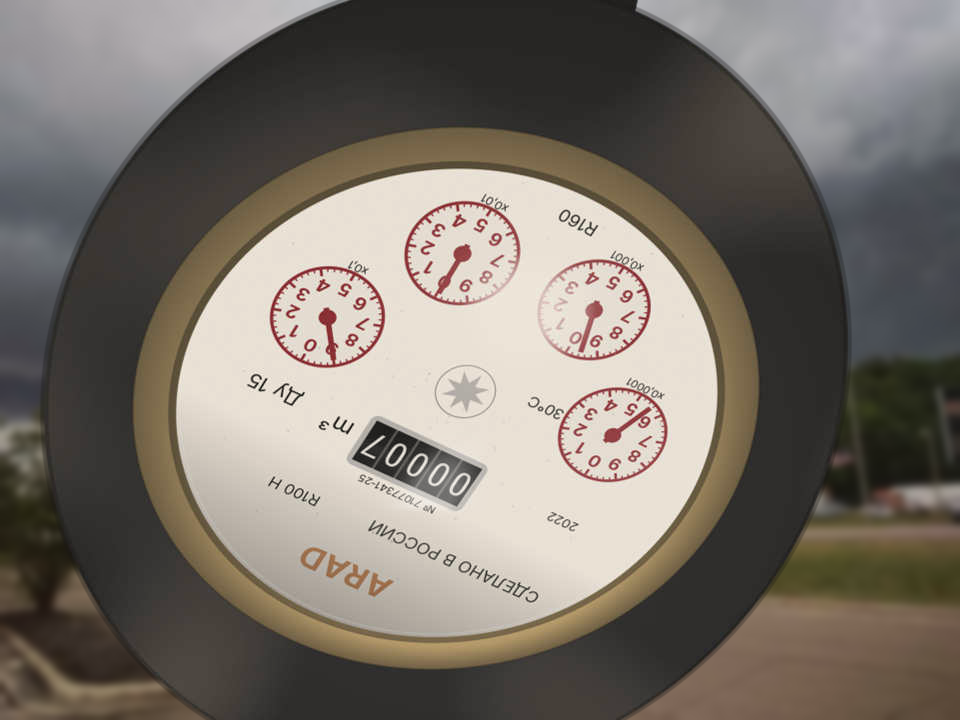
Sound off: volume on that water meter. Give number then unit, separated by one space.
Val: 7.8995 m³
